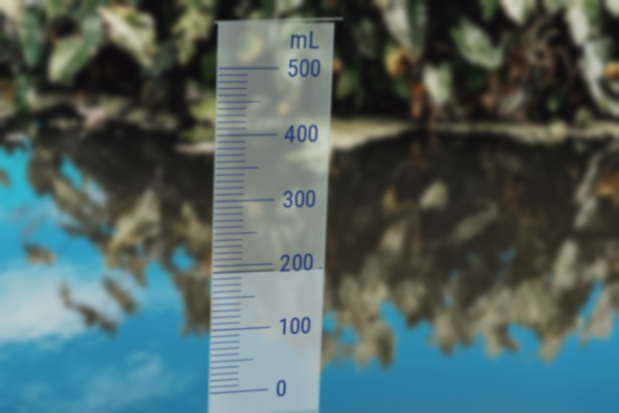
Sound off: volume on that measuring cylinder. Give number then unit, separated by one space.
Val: 190 mL
